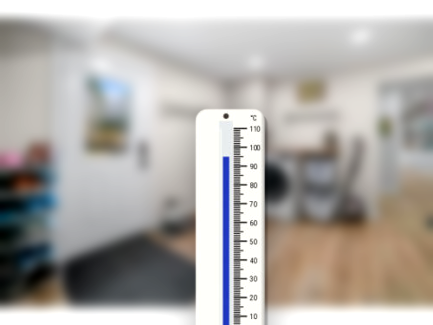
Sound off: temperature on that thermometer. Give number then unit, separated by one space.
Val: 95 °C
